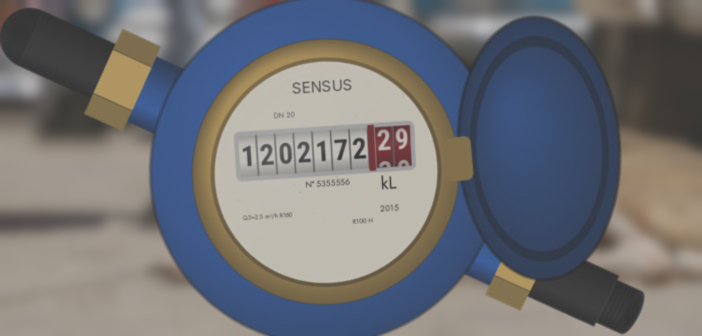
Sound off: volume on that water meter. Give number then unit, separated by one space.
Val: 1202172.29 kL
